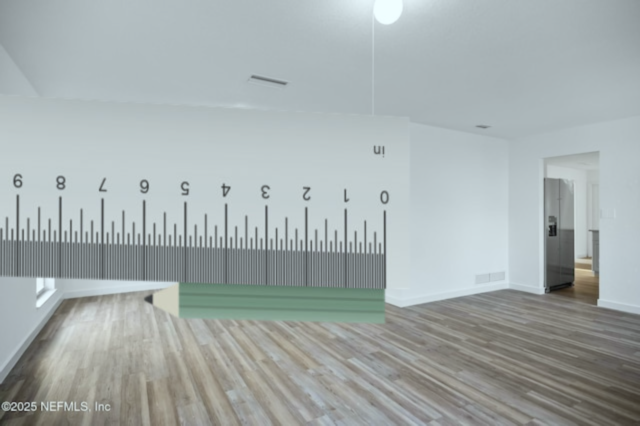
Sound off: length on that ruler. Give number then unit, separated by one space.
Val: 6 in
